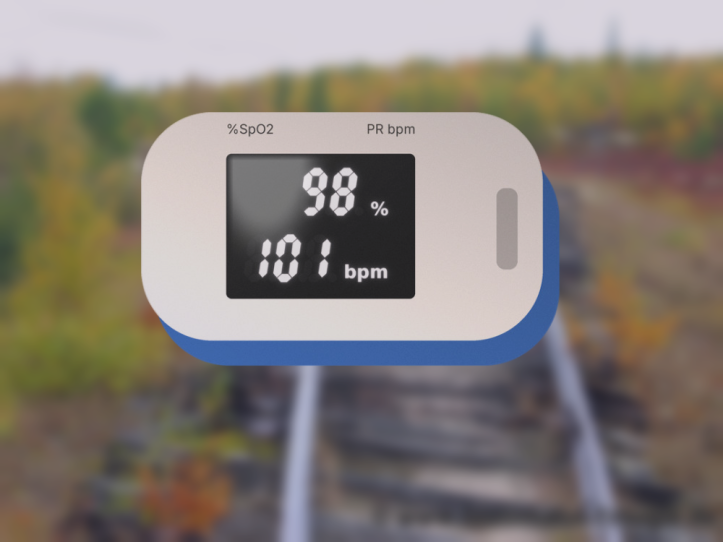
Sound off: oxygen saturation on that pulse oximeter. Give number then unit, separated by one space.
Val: 98 %
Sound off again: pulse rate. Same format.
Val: 101 bpm
